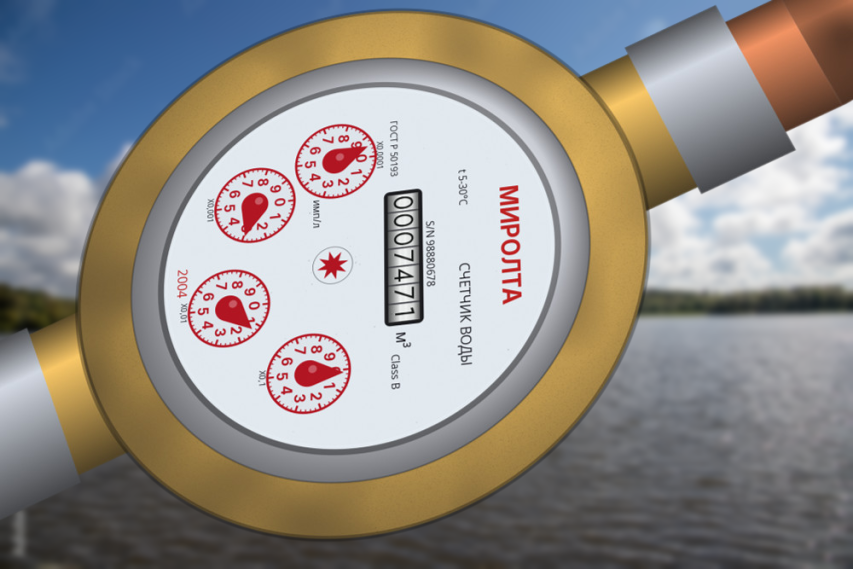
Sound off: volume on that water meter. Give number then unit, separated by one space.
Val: 7471.0129 m³
